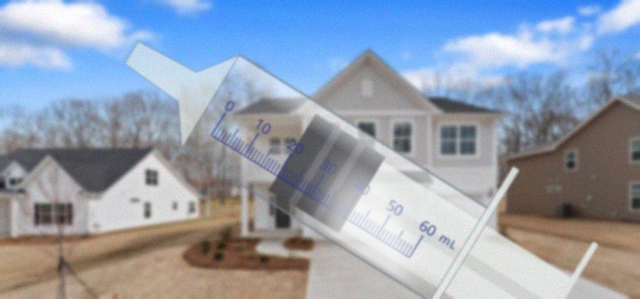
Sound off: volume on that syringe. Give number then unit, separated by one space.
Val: 20 mL
